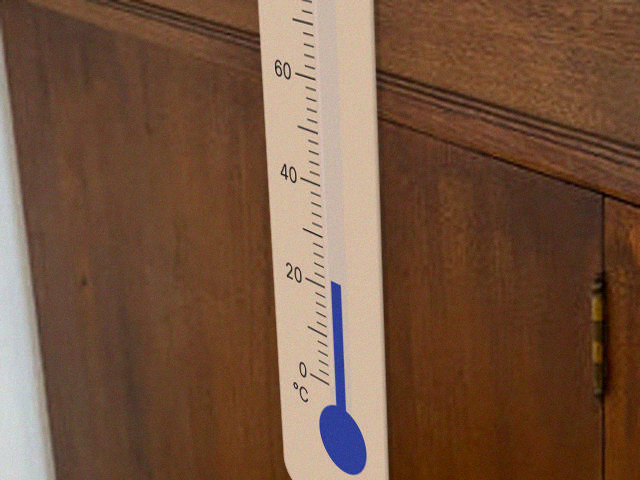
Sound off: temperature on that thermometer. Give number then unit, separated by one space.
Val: 22 °C
